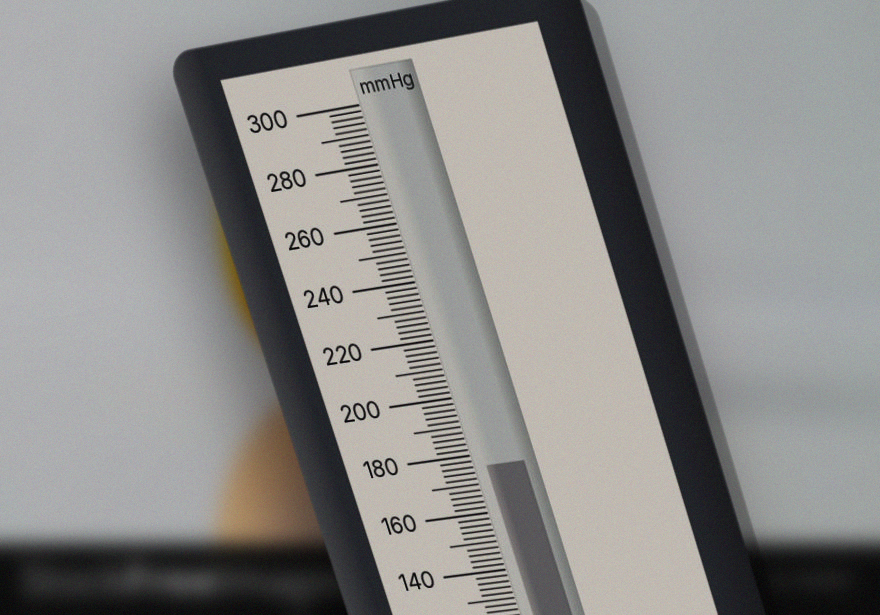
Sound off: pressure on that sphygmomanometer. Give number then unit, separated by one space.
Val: 176 mmHg
